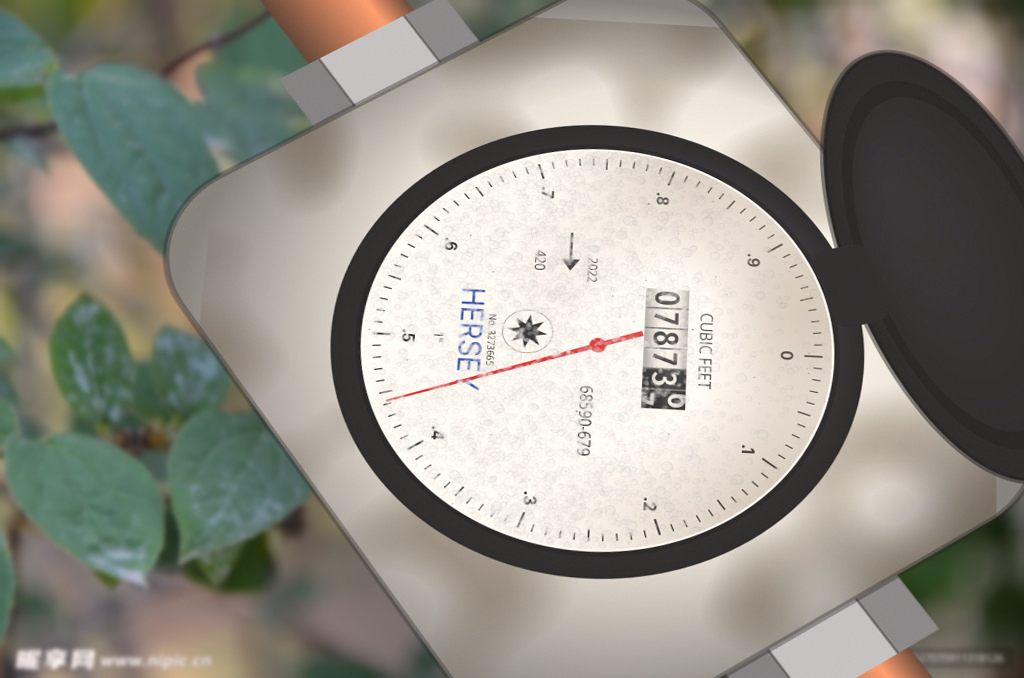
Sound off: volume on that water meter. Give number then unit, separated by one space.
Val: 78736.44 ft³
